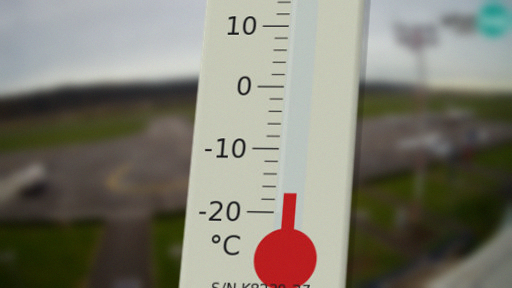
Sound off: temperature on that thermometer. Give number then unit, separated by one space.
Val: -17 °C
